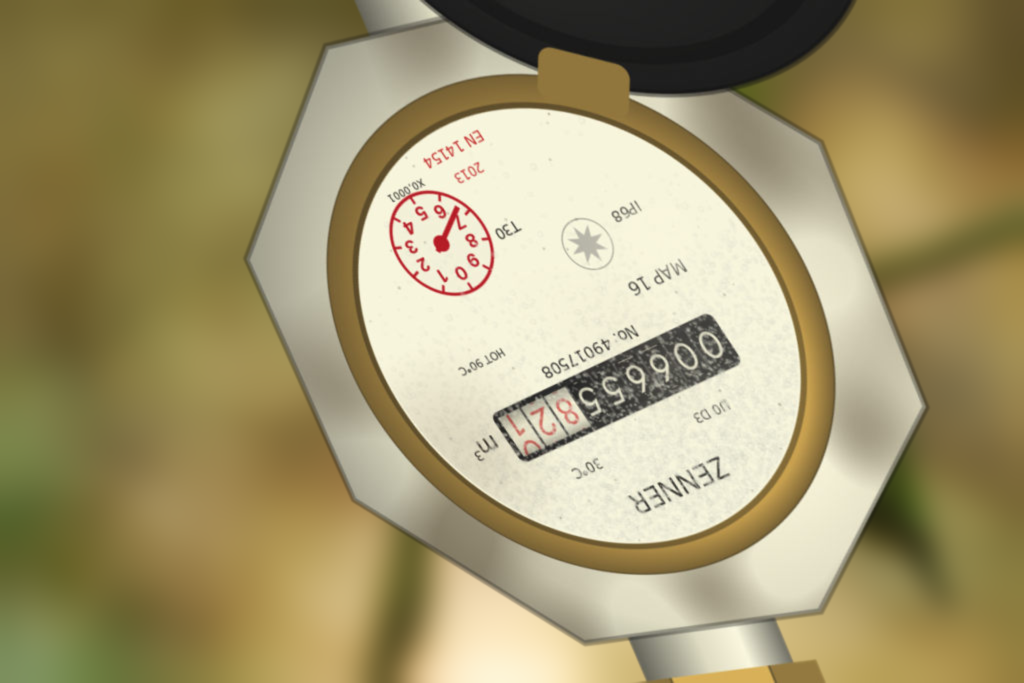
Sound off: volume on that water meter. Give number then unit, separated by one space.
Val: 6655.8206 m³
